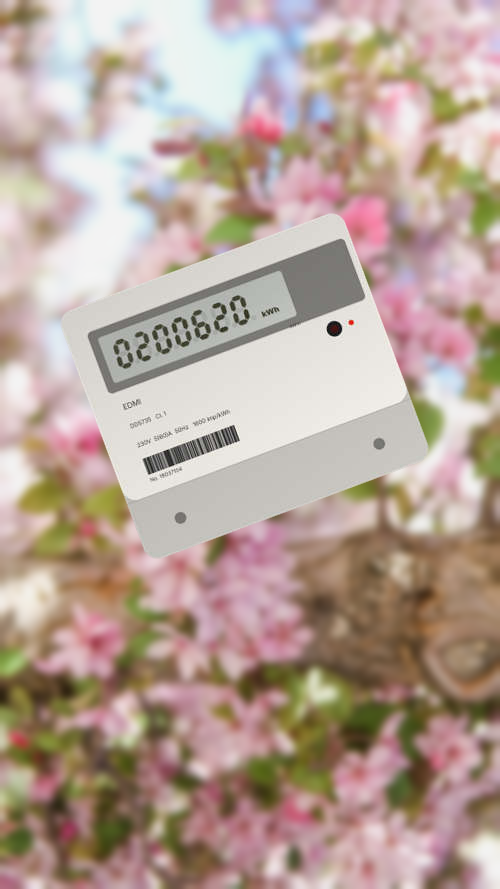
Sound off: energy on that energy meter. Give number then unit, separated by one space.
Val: 200620 kWh
